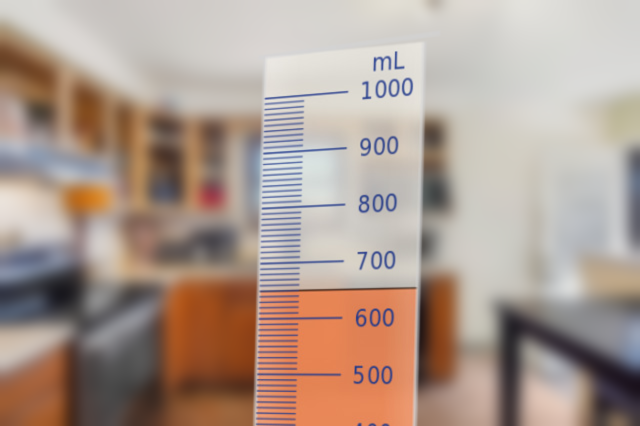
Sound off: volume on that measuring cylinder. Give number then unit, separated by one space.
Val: 650 mL
